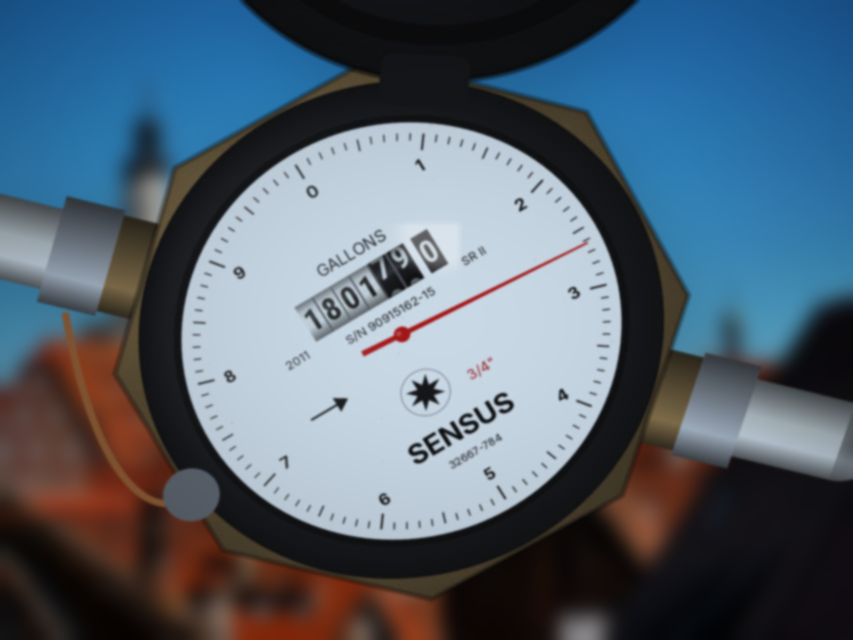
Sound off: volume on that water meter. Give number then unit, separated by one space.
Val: 1801792.6 gal
